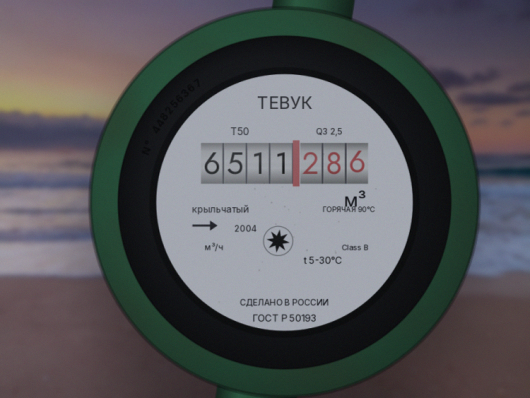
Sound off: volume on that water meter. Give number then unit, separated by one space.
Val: 6511.286 m³
